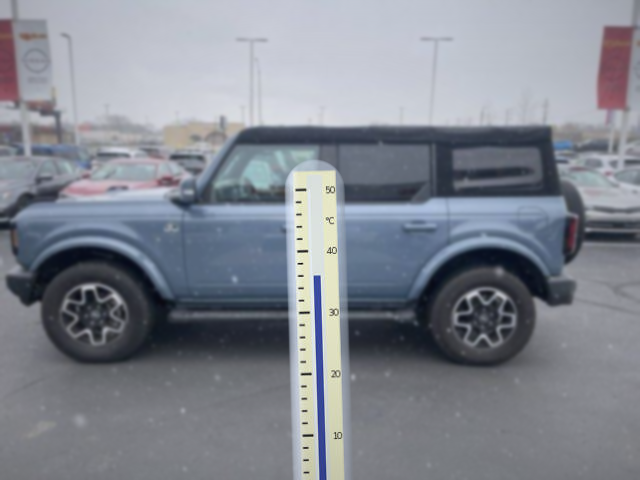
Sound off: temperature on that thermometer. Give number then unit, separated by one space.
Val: 36 °C
